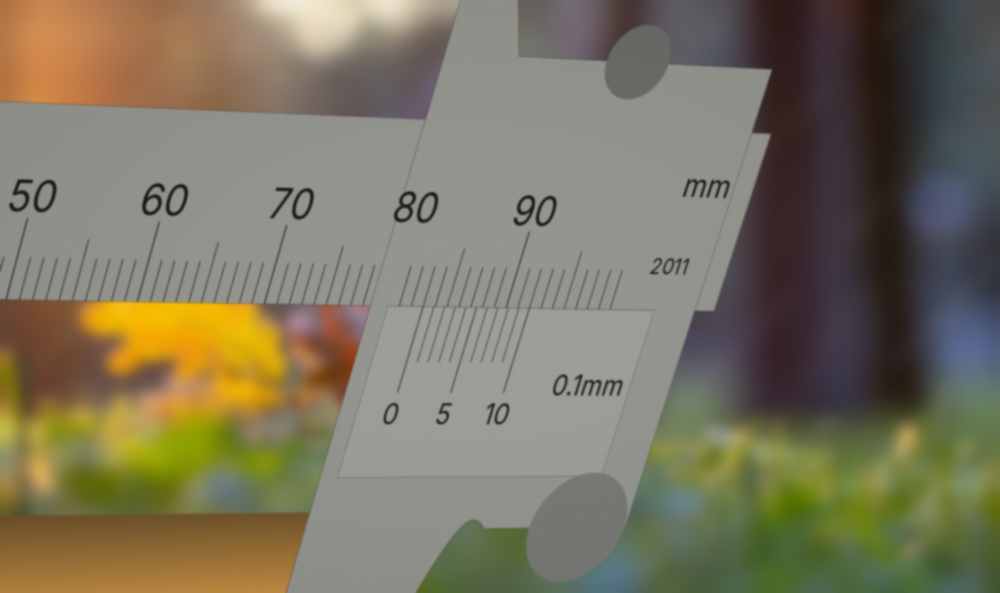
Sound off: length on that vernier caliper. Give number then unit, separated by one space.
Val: 83.0 mm
